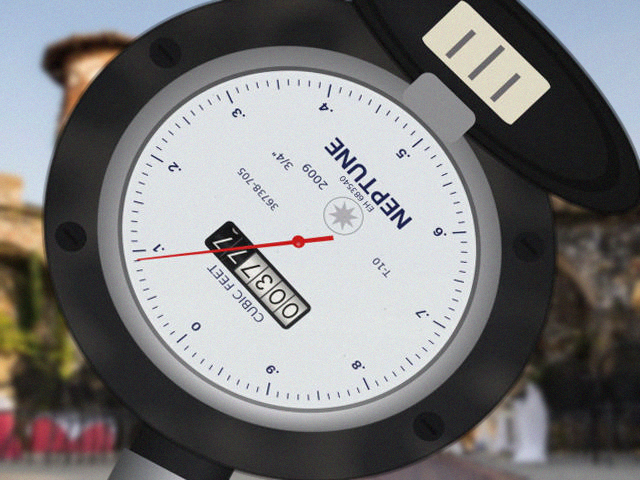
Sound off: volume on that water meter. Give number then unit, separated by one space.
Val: 3777.09 ft³
